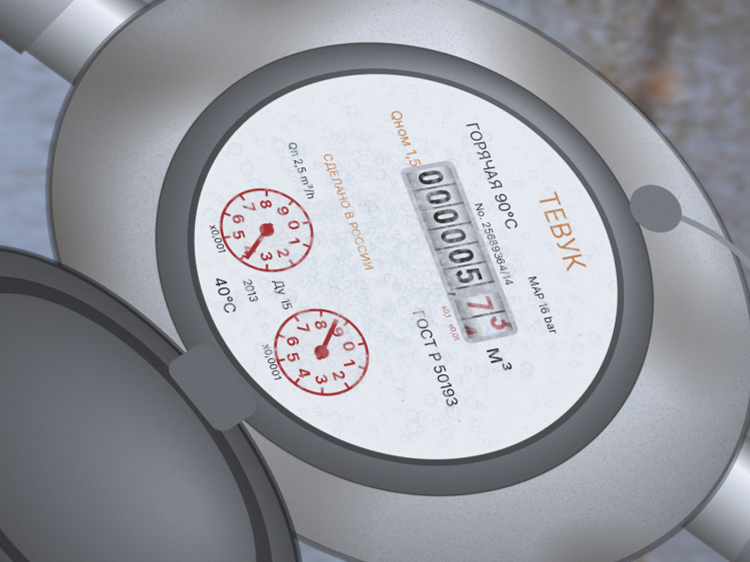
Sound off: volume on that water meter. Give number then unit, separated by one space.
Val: 5.7338 m³
